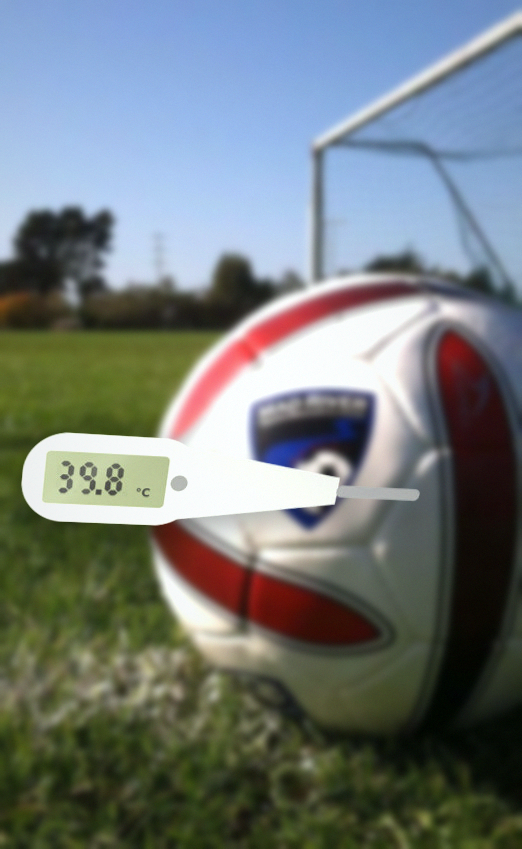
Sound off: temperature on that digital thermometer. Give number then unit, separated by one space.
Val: 39.8 °C
